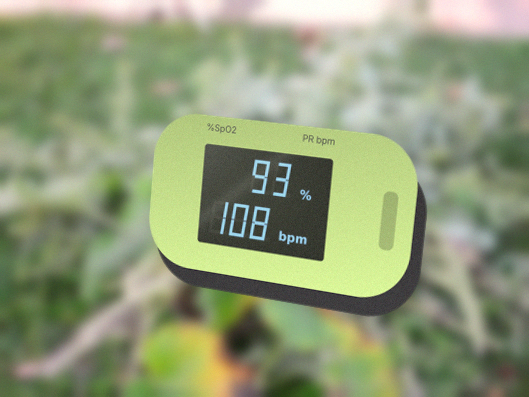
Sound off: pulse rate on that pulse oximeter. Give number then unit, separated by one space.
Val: 108 bpm
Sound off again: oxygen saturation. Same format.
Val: 93 %
